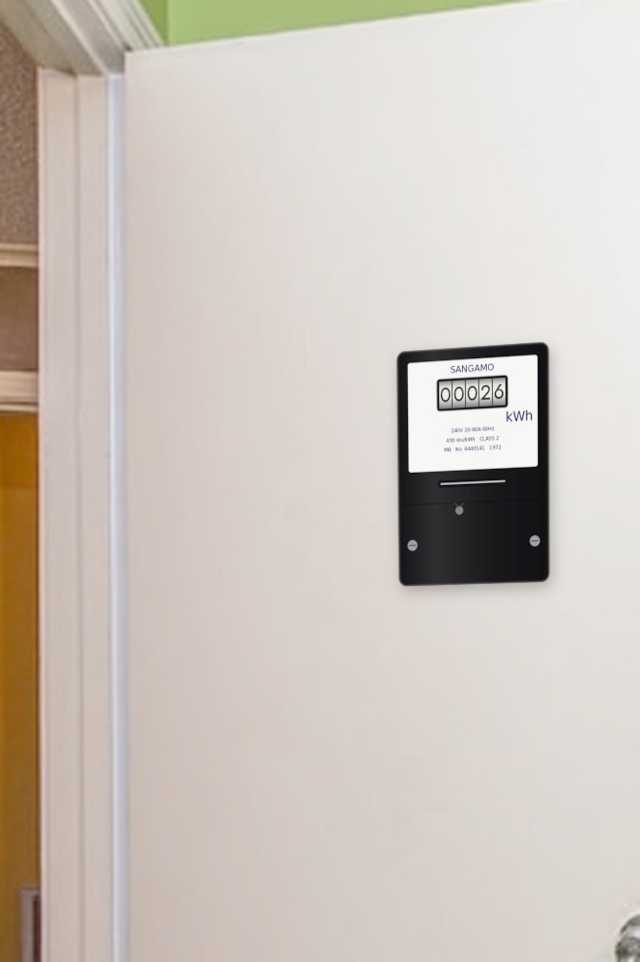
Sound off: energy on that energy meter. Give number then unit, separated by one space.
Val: 26 kWh
